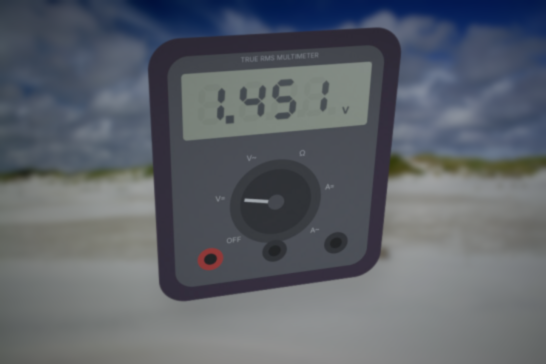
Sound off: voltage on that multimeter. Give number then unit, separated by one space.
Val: 1.451 V
